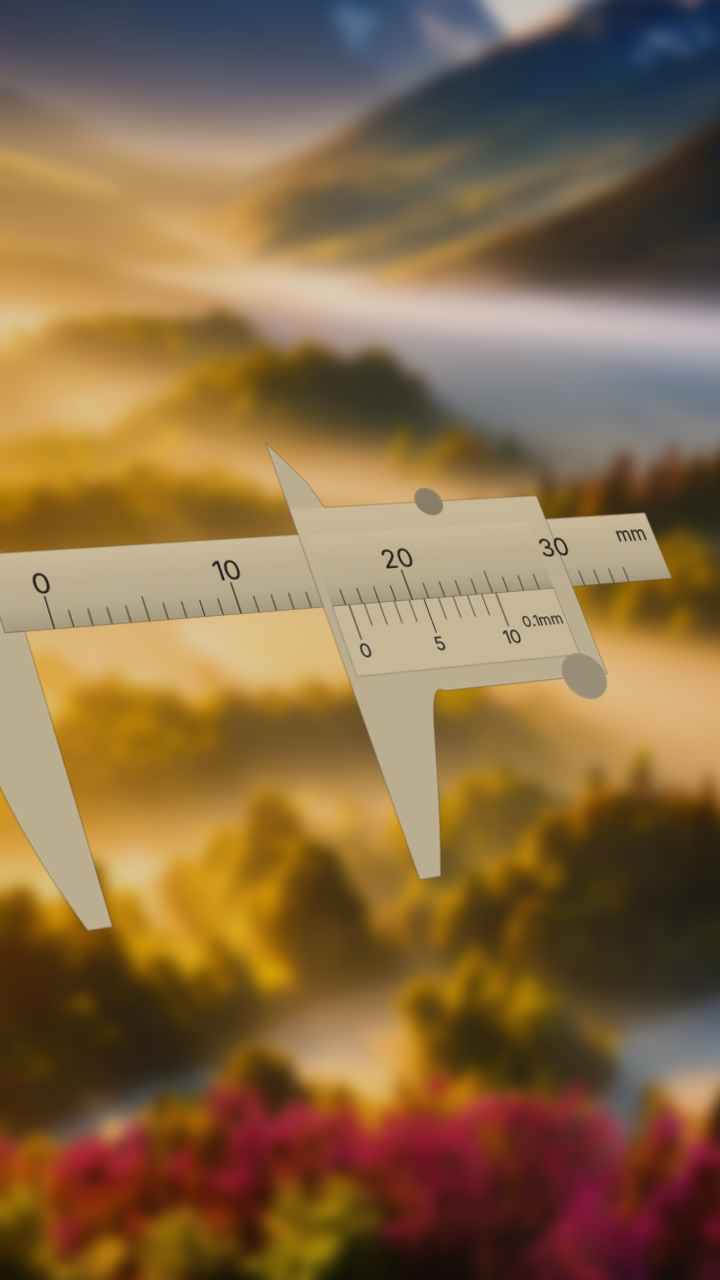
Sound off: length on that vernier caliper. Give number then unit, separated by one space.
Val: 16.2 mm
